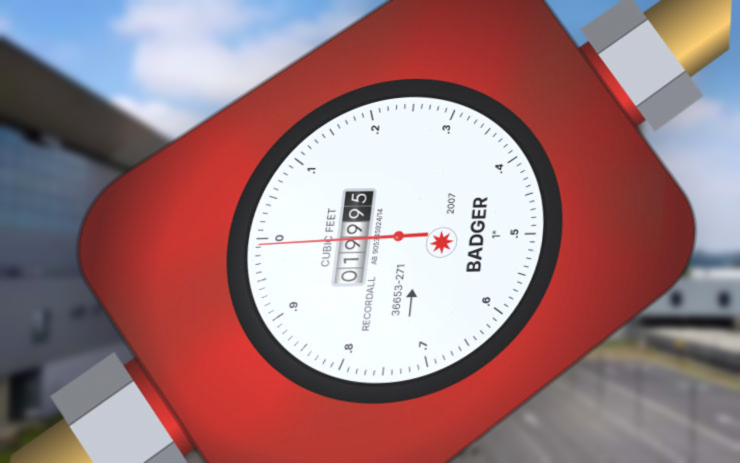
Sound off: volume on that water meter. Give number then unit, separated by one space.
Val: 19994.99 ft³
